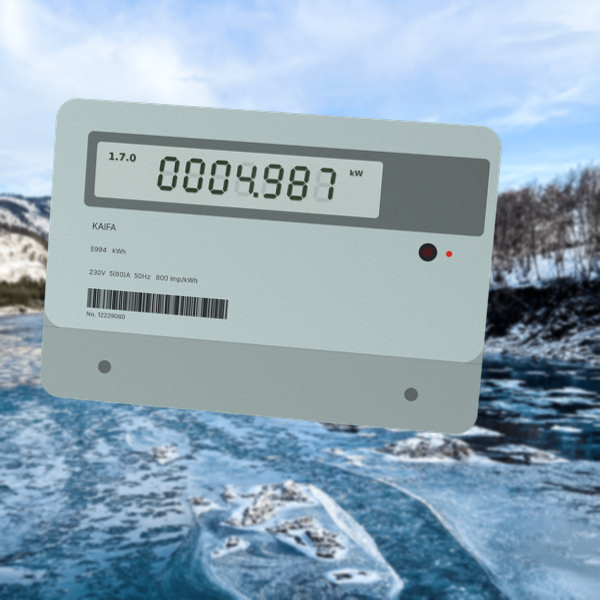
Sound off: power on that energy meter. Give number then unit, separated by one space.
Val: 4.987 kW
